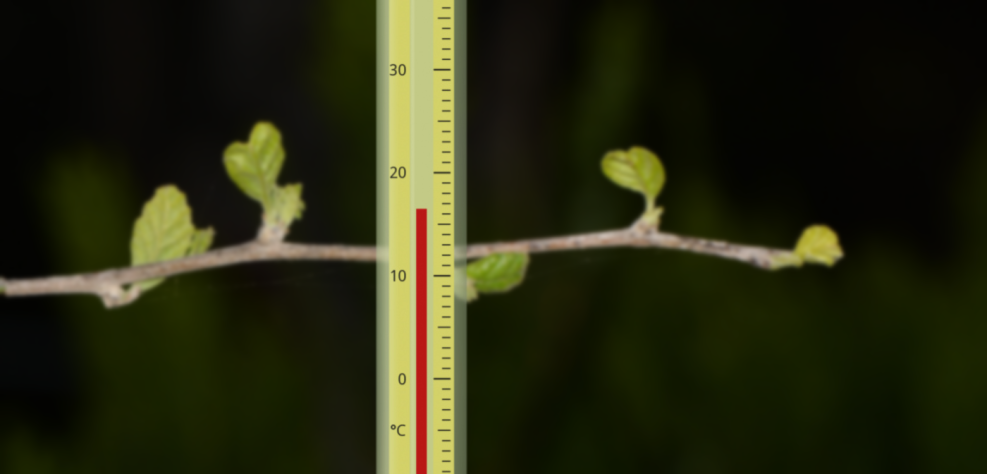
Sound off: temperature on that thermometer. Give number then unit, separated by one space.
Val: 16.5 °C
